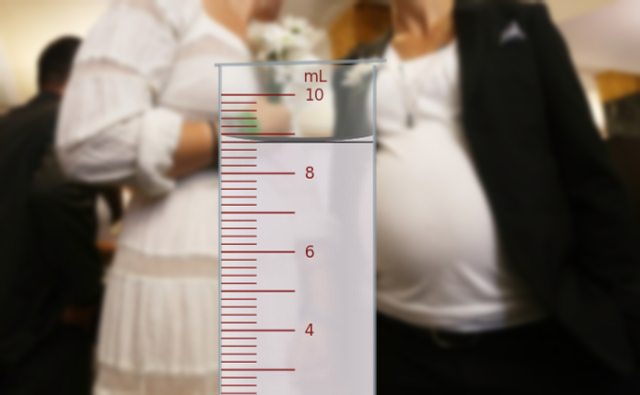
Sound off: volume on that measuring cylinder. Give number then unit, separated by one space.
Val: 8.8 mL
